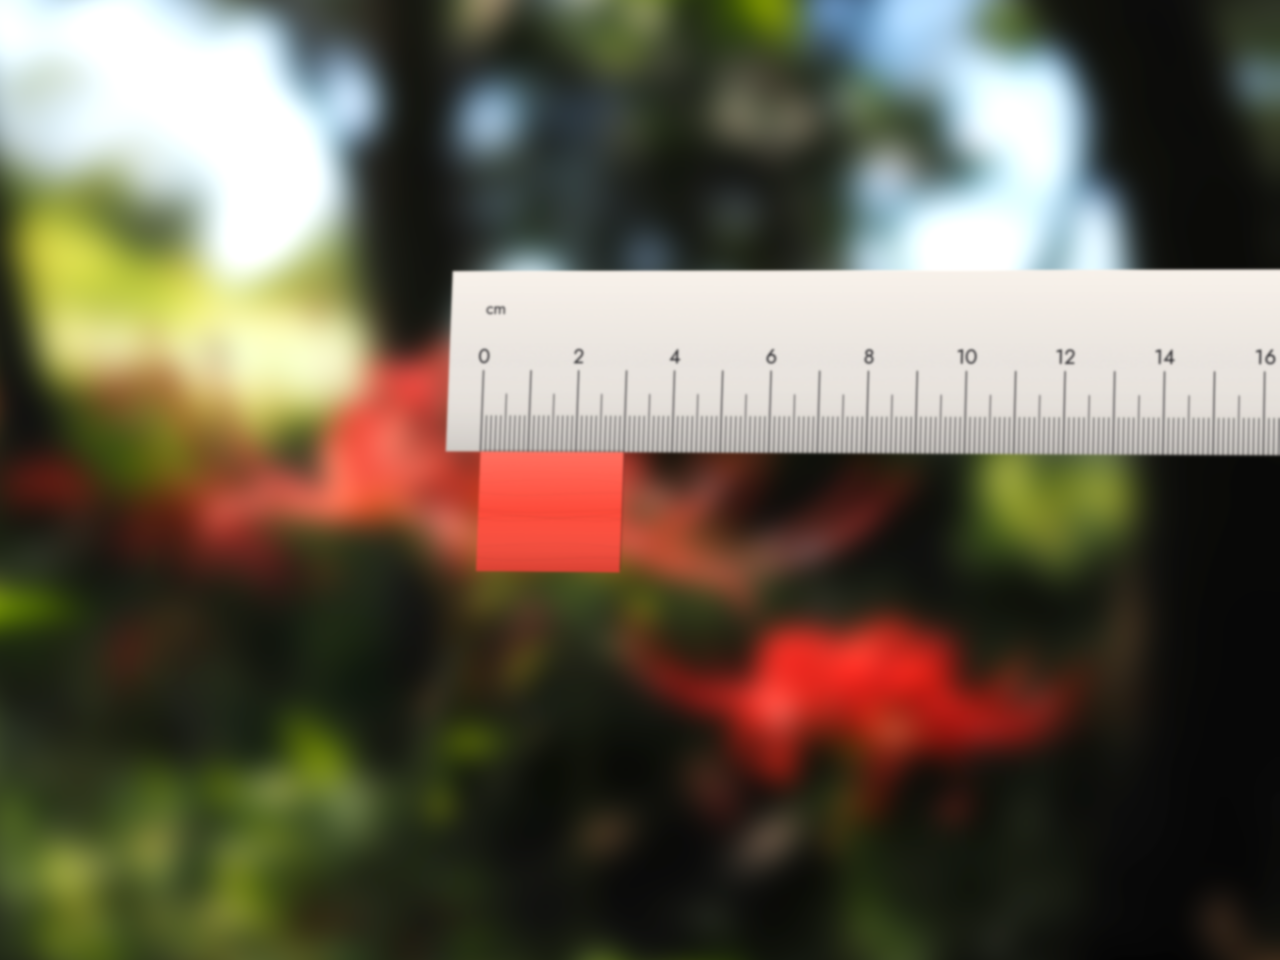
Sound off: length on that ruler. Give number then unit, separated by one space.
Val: 3 cm
